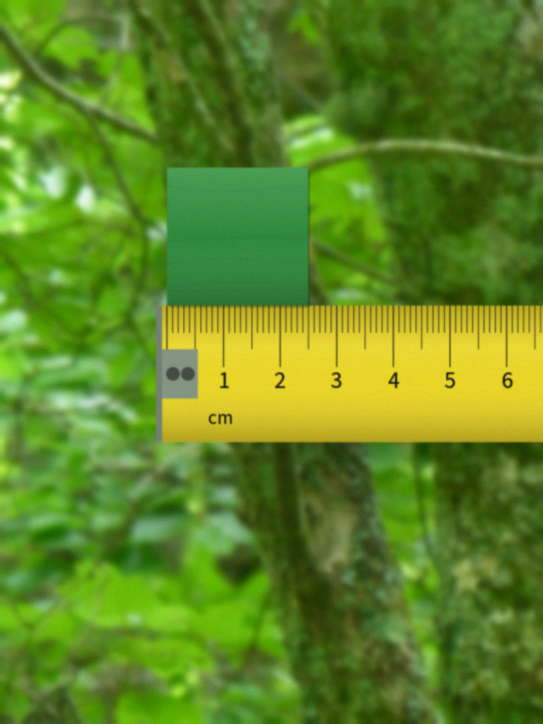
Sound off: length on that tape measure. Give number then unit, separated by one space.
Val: 2.5 cm
